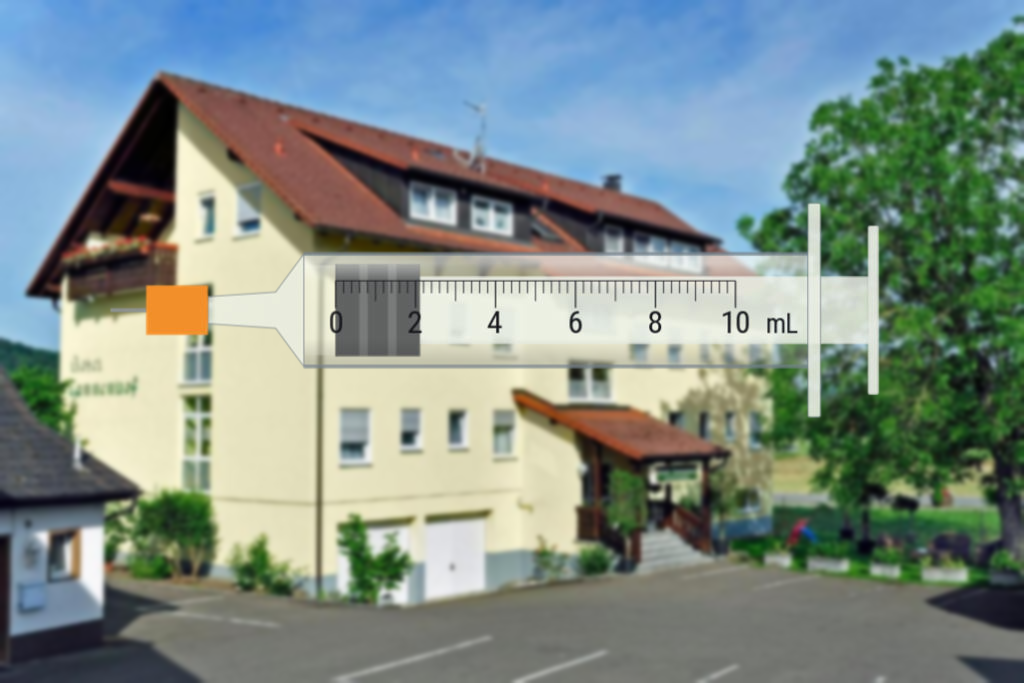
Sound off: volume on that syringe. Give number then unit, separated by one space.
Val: 0 mL
